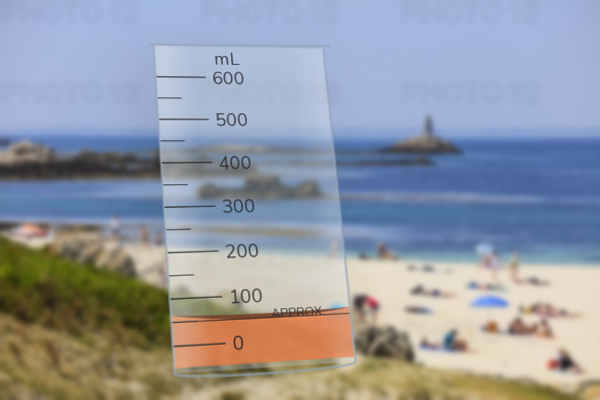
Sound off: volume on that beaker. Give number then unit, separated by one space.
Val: 50 mL
